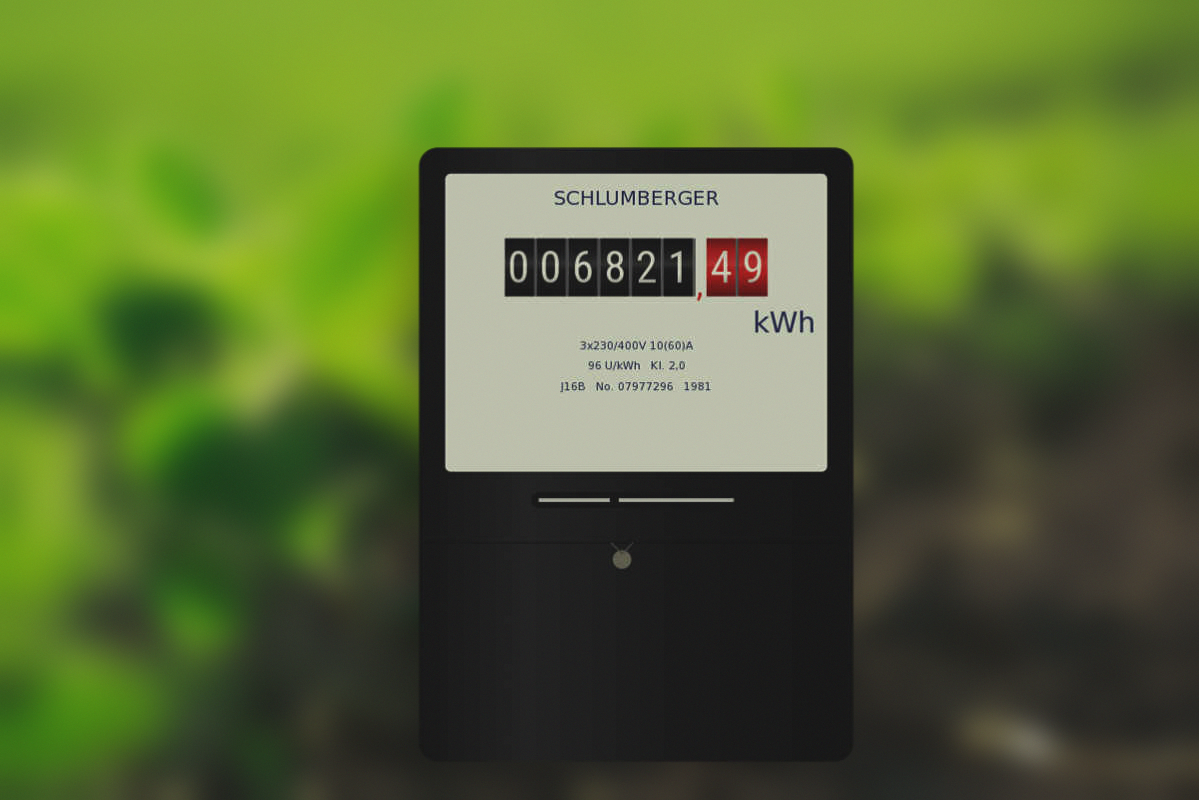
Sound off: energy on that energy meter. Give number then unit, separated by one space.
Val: 6821.49 kWh
